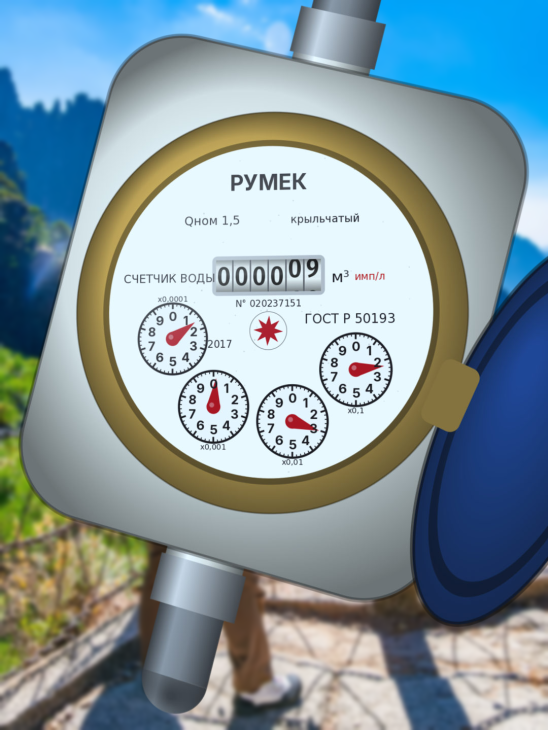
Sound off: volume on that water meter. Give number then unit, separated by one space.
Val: 9.2301 m³
